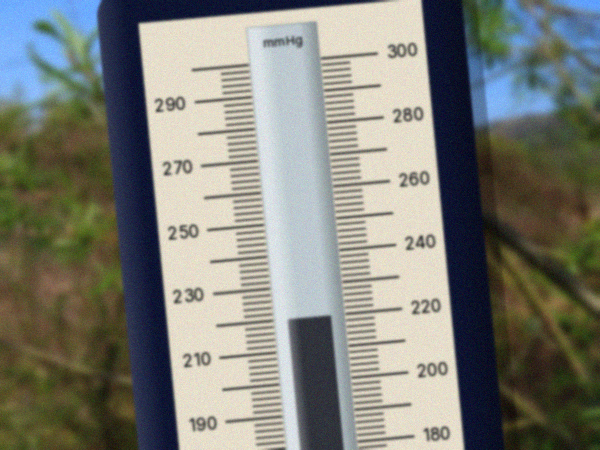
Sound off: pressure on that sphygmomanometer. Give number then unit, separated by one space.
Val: 220 mmHg
